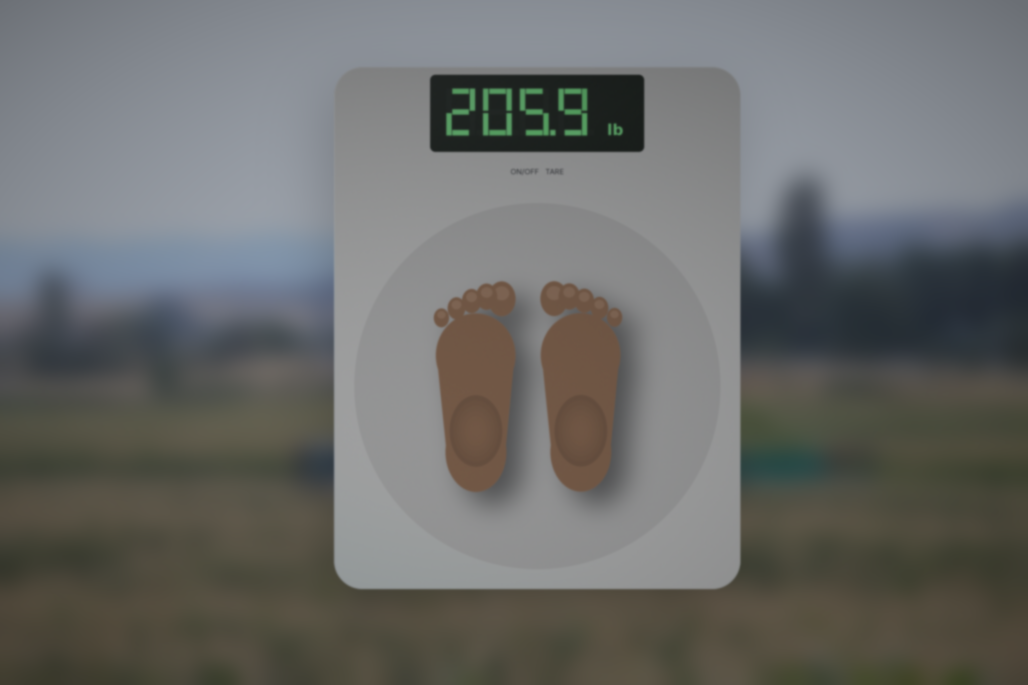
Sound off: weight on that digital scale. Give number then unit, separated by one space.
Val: 205.9 lb
